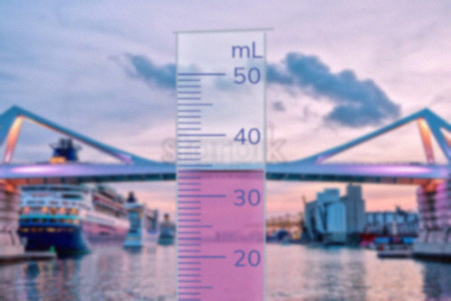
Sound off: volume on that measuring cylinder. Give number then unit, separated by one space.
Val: 34 mL
